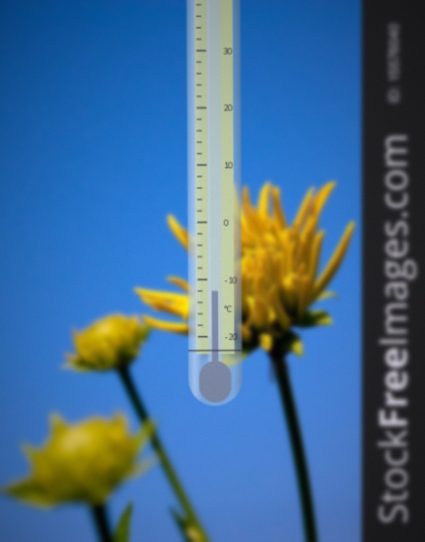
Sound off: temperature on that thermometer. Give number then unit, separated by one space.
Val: -12 °C
